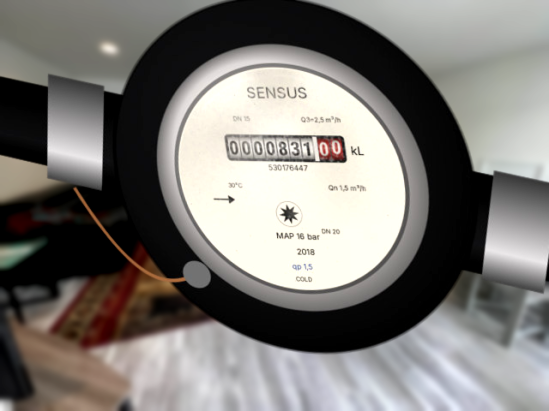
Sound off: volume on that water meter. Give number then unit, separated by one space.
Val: 831.00 kL
